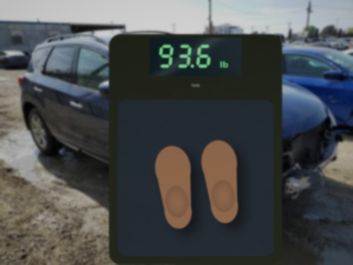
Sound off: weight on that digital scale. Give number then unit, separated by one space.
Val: 93.6 lb
